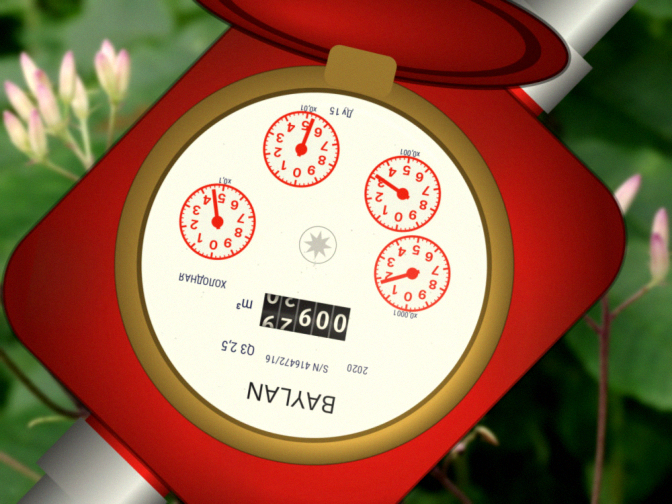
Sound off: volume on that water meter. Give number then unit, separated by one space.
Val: 929.4531 m³
